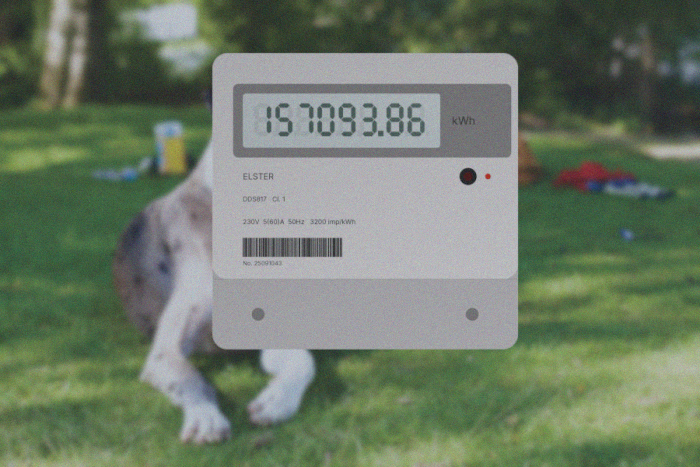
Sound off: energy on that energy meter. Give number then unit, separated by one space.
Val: 157093.86 kWh
